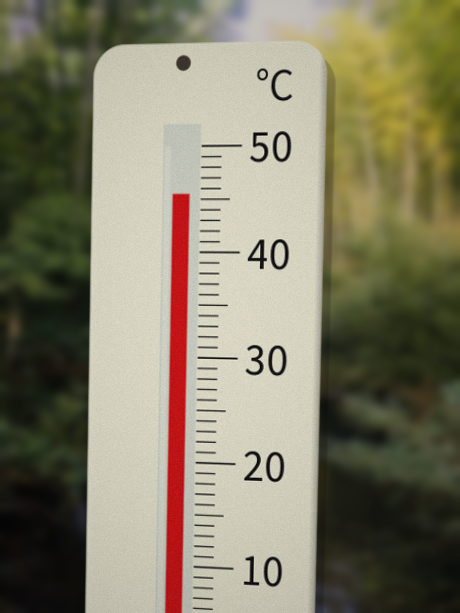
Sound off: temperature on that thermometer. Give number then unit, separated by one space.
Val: 45.5 °C
